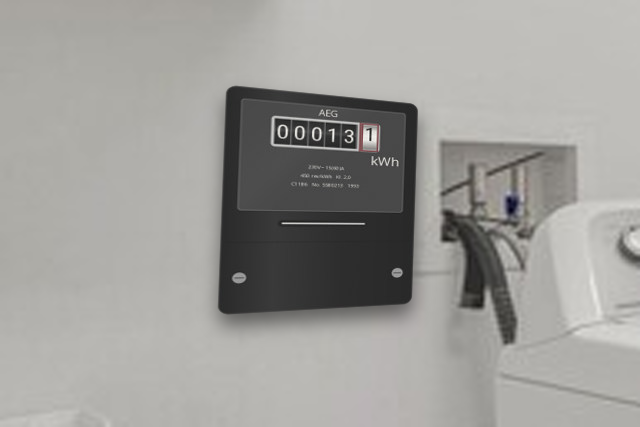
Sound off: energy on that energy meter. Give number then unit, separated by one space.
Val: 13.1 kWh
